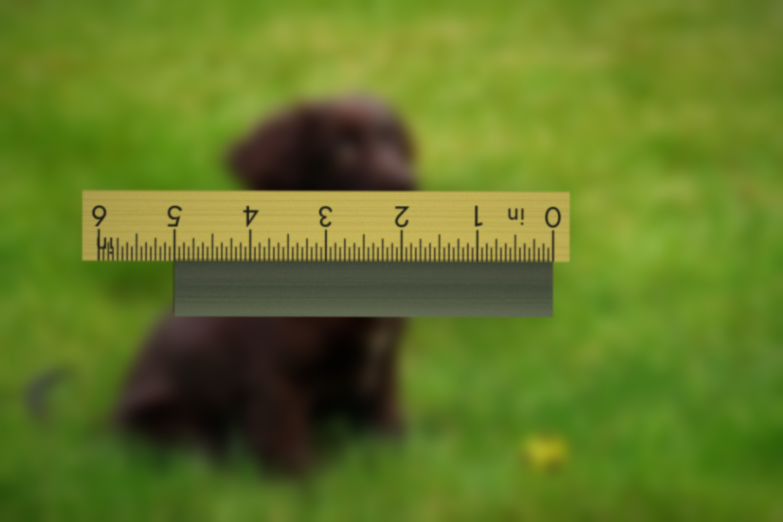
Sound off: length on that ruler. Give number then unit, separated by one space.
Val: 5 in
